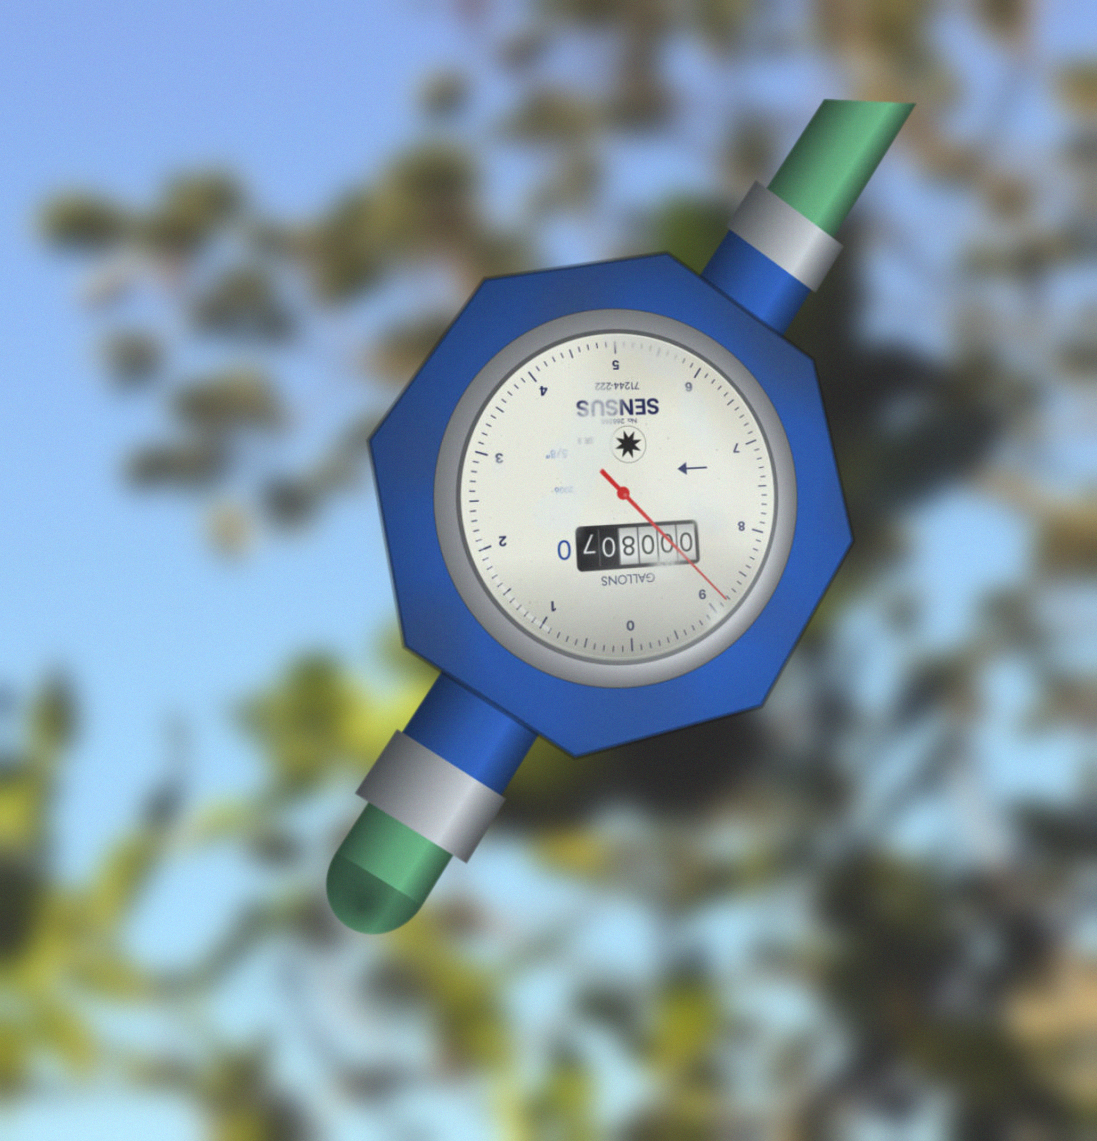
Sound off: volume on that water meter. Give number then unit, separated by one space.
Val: 8068.8 gal
